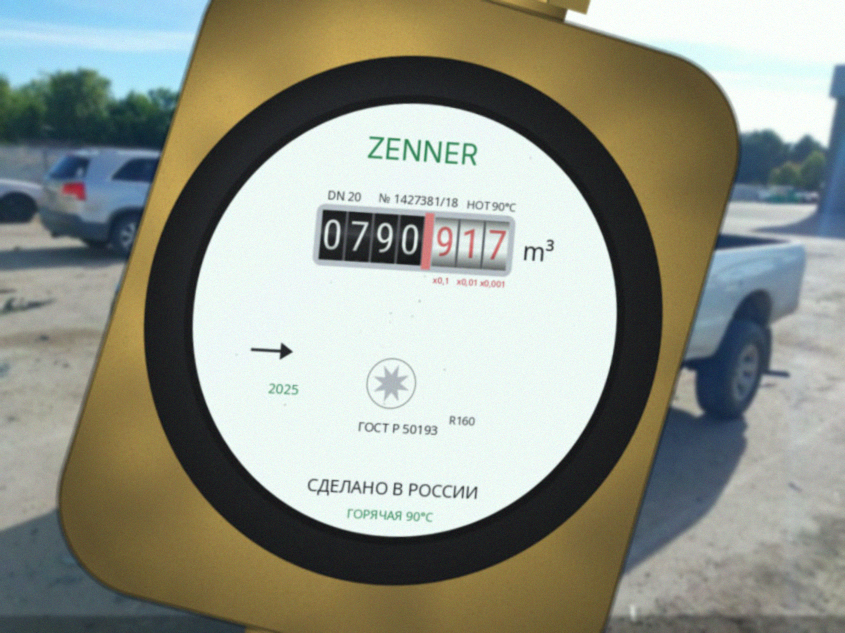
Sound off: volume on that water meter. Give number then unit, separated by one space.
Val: 790.917 m³
